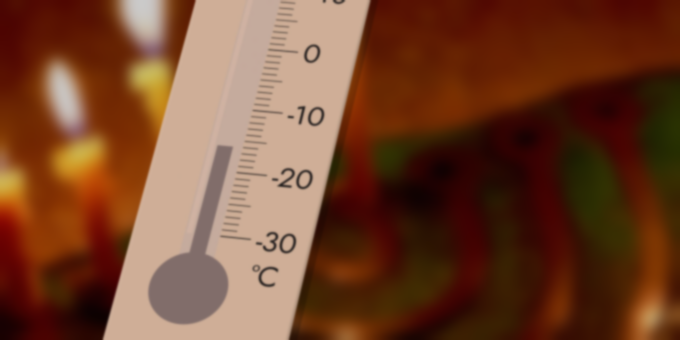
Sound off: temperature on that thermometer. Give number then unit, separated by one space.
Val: -16 °C
